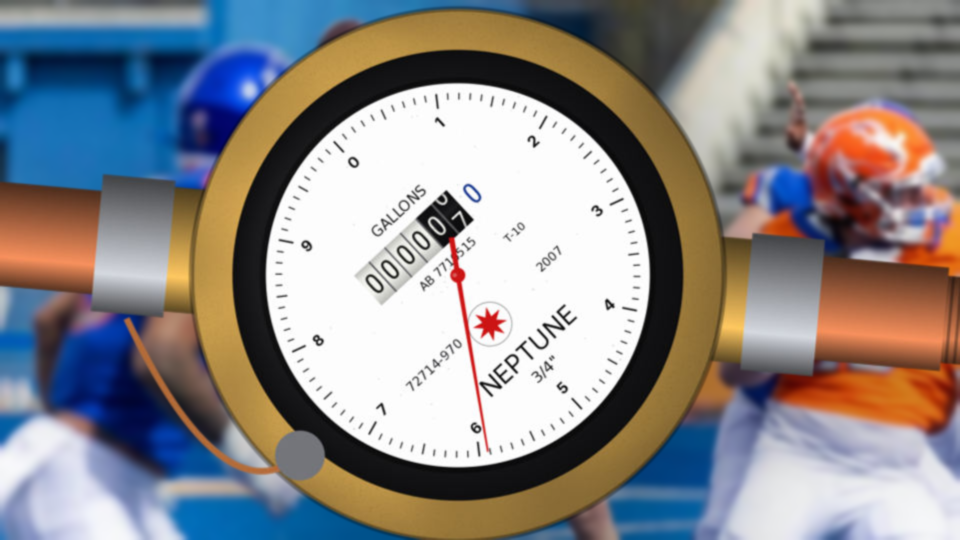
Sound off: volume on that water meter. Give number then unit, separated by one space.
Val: 65.9 gal
